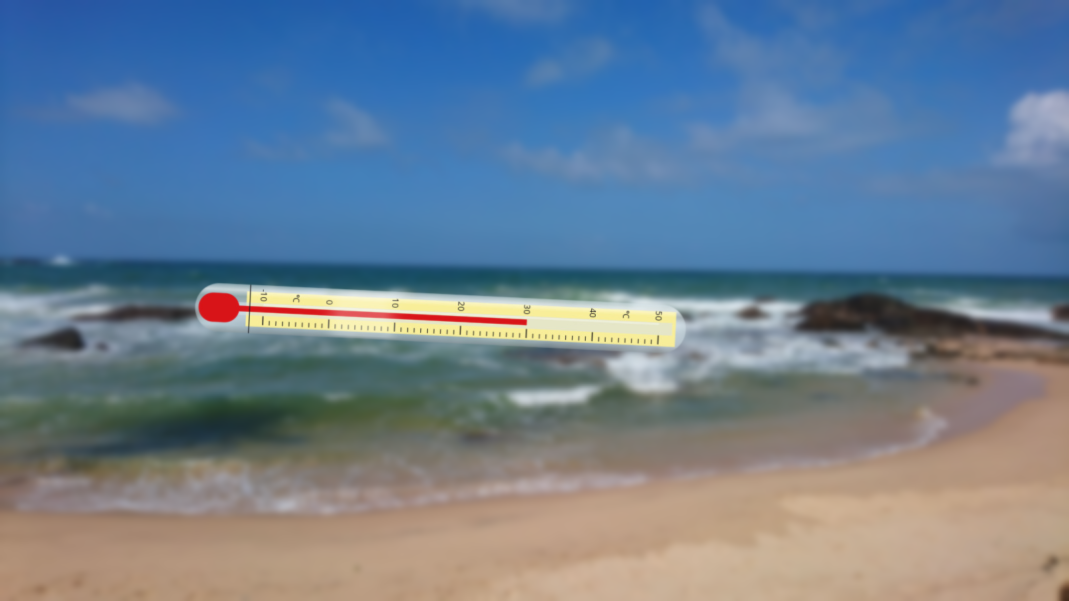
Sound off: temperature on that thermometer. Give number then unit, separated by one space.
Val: 30 °C
